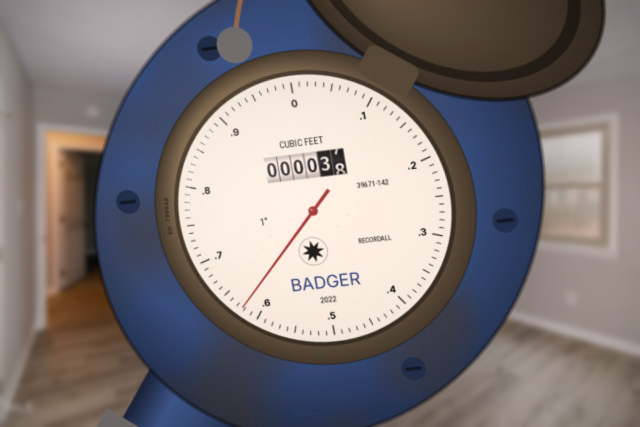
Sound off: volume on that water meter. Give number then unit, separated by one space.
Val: 37.62 ft³
